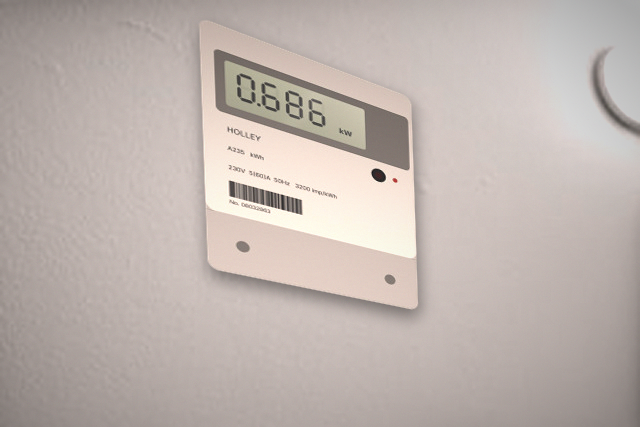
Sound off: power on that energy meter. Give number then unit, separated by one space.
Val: 0.686 kW
